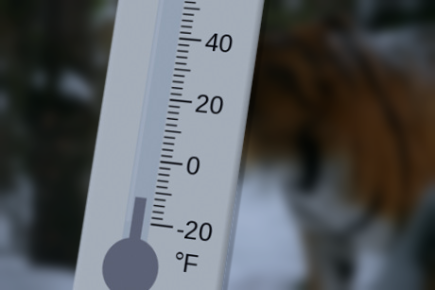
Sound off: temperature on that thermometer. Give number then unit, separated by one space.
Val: -12 °F
